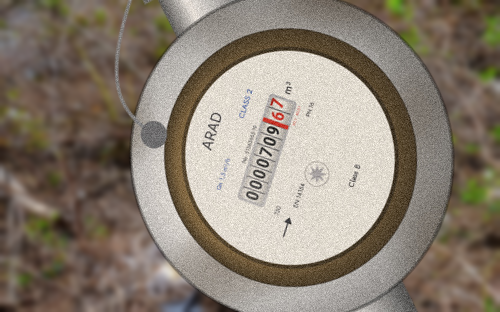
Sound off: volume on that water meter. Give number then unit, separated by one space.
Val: 709.67 m³
